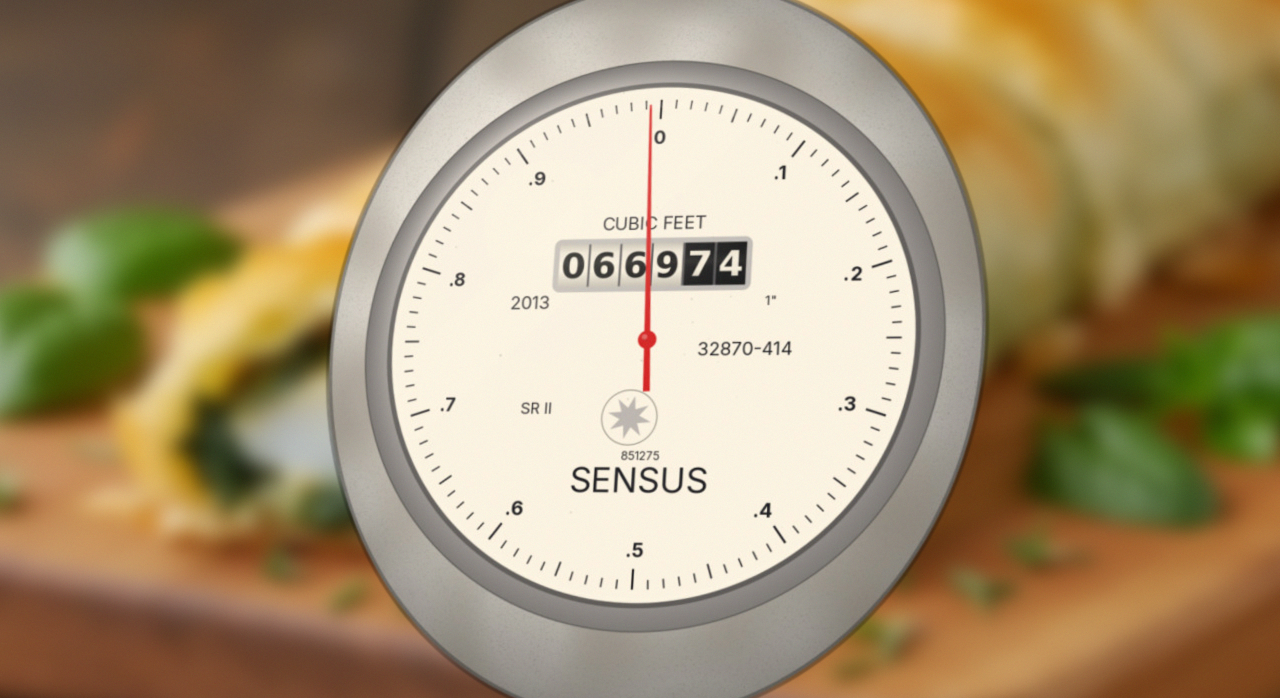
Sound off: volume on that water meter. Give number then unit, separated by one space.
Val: 66973.99 ft³
